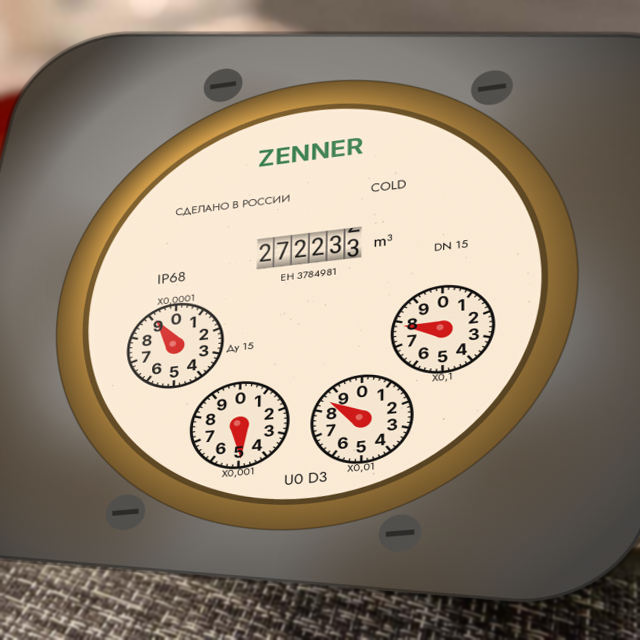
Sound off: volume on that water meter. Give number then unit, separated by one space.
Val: 272232.7849 m³
